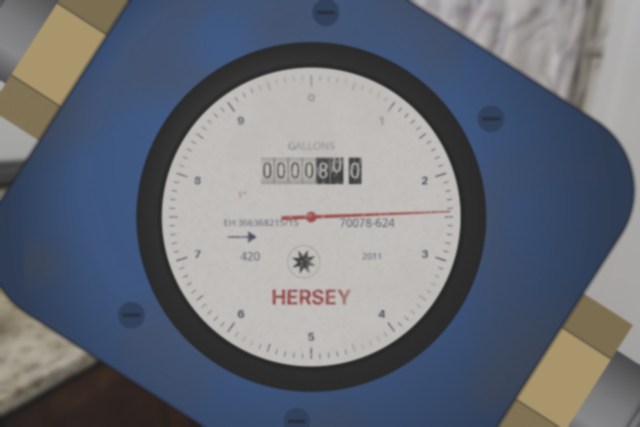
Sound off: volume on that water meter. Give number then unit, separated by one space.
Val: 802.4 gal
